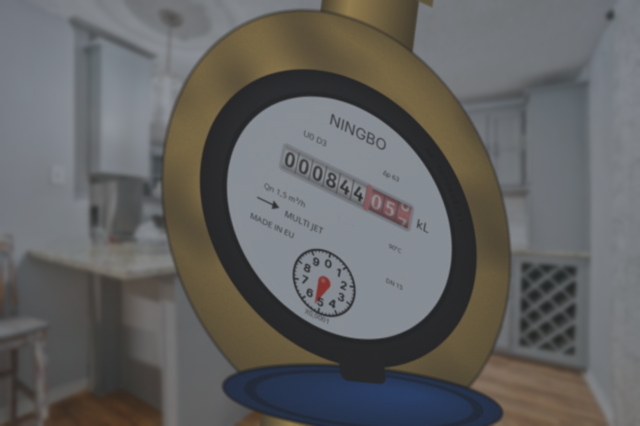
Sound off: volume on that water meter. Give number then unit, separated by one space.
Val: 844.0565 kL
